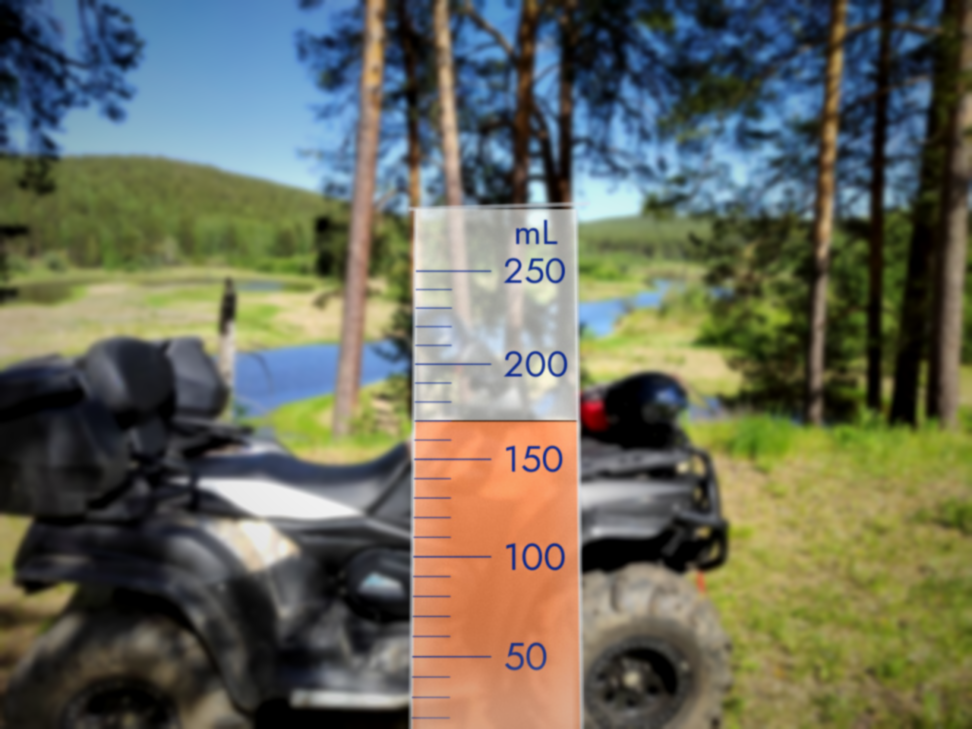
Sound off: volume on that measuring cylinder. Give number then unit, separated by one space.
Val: 170 mL
